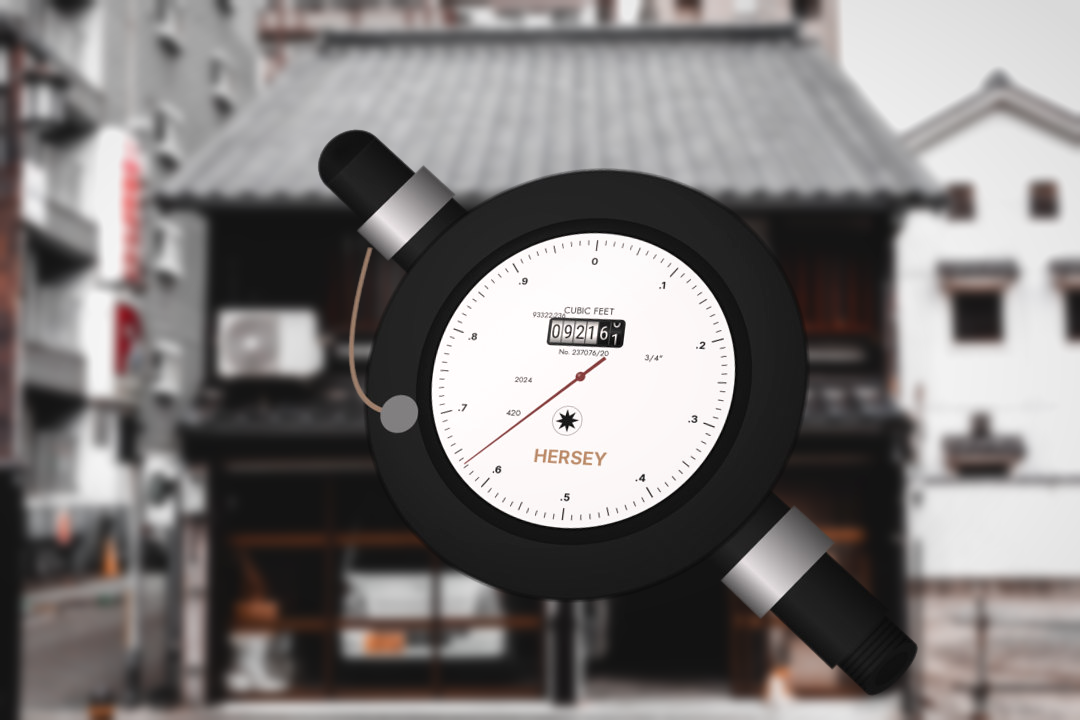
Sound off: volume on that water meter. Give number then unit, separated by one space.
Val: 92160.63 ft³
